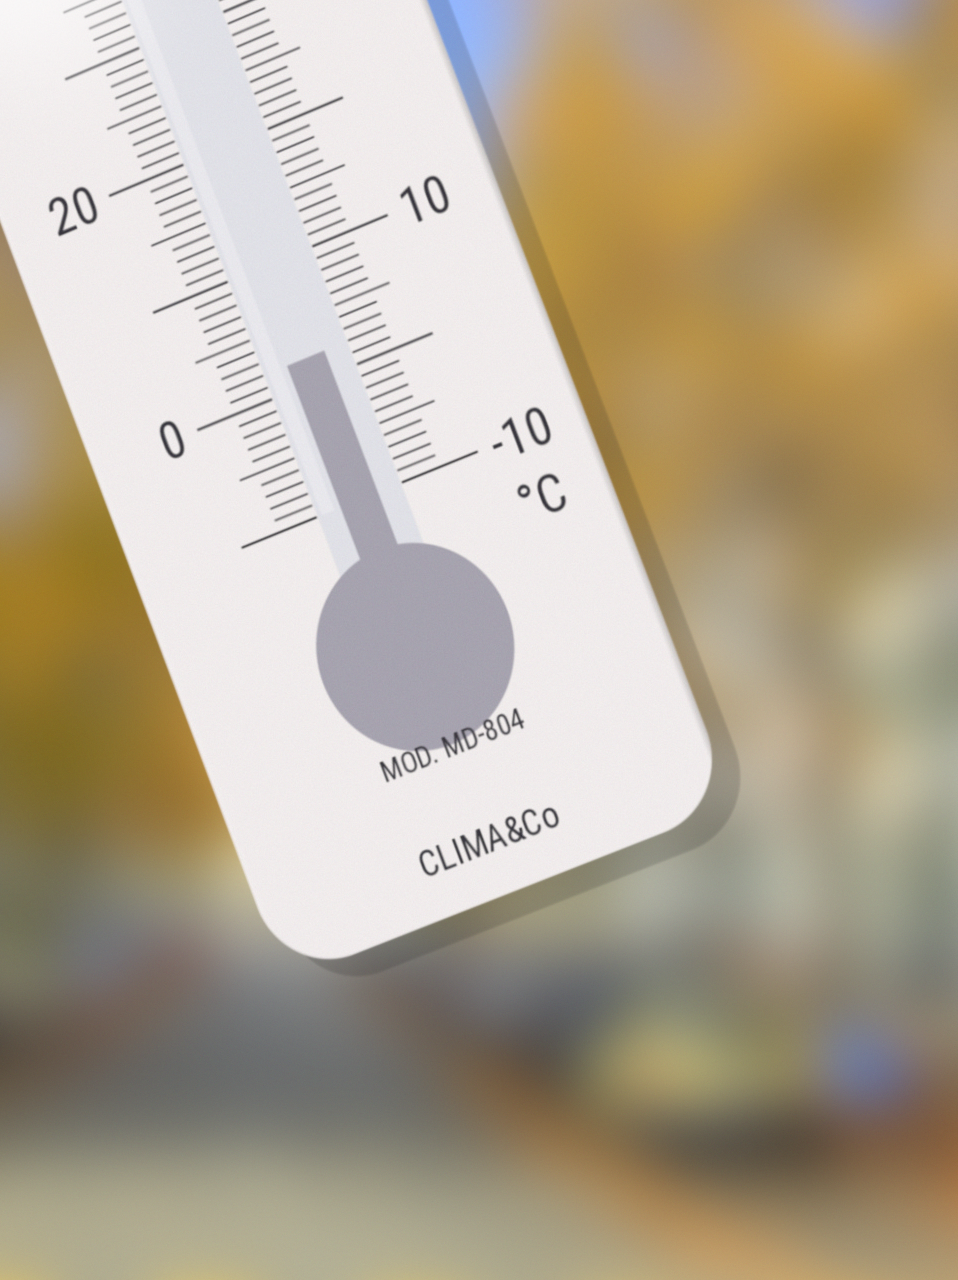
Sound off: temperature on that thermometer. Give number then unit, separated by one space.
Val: 2 °C
